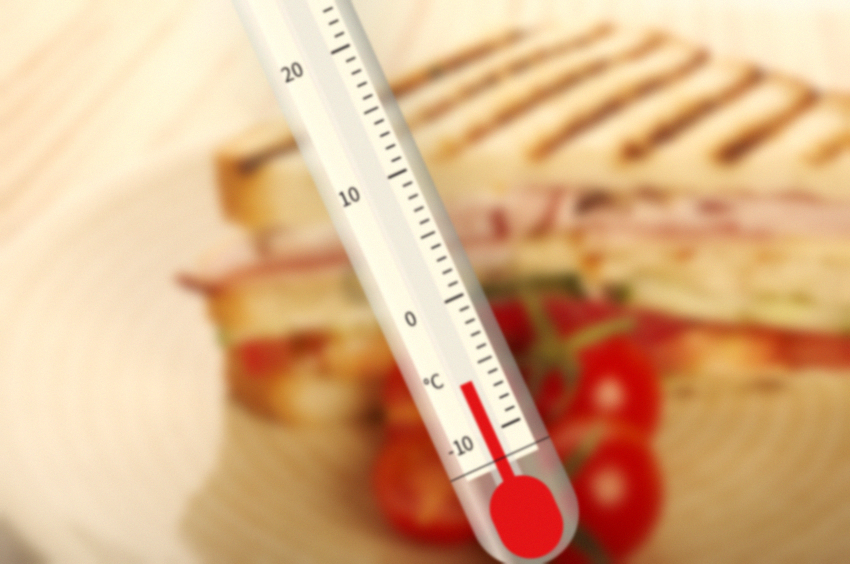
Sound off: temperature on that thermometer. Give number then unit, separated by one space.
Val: -6 °C
